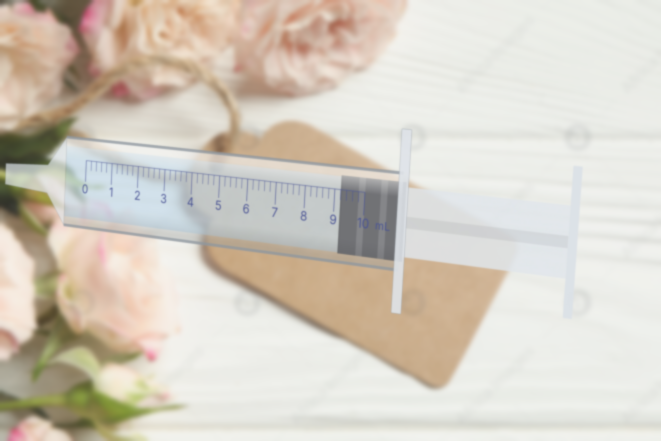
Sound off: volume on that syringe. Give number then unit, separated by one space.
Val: 9.2 mL
